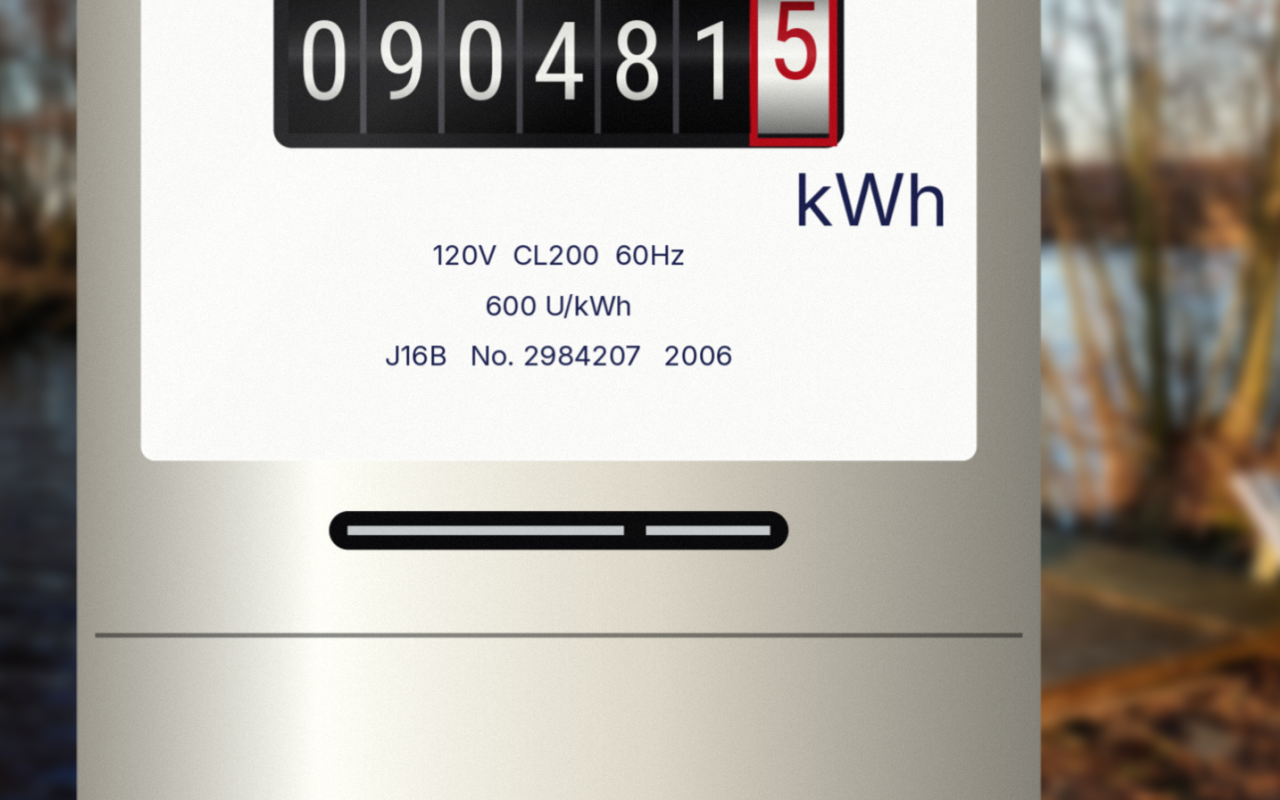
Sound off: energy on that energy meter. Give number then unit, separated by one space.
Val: 90481.5 kWh
